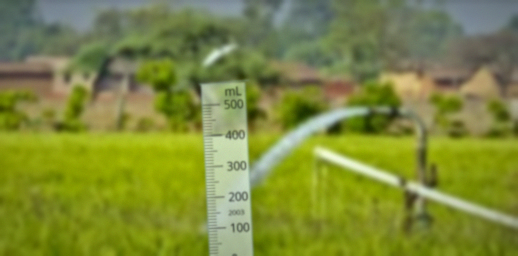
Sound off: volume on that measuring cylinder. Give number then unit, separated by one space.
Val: 400 mL
